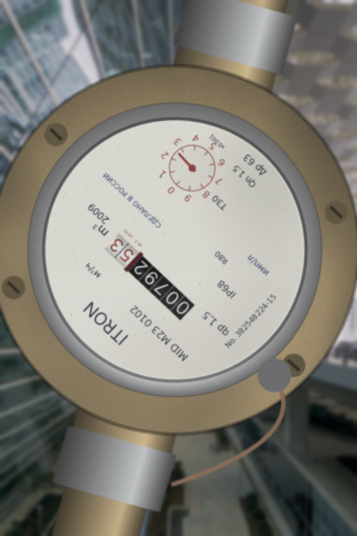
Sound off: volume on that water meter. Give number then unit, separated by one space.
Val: 792.532 m³
